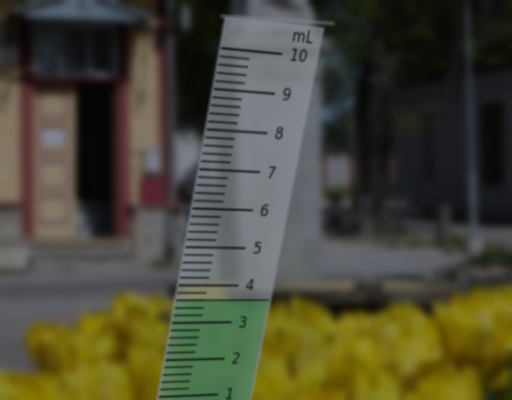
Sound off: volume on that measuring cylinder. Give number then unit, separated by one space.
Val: 3.6 mL
